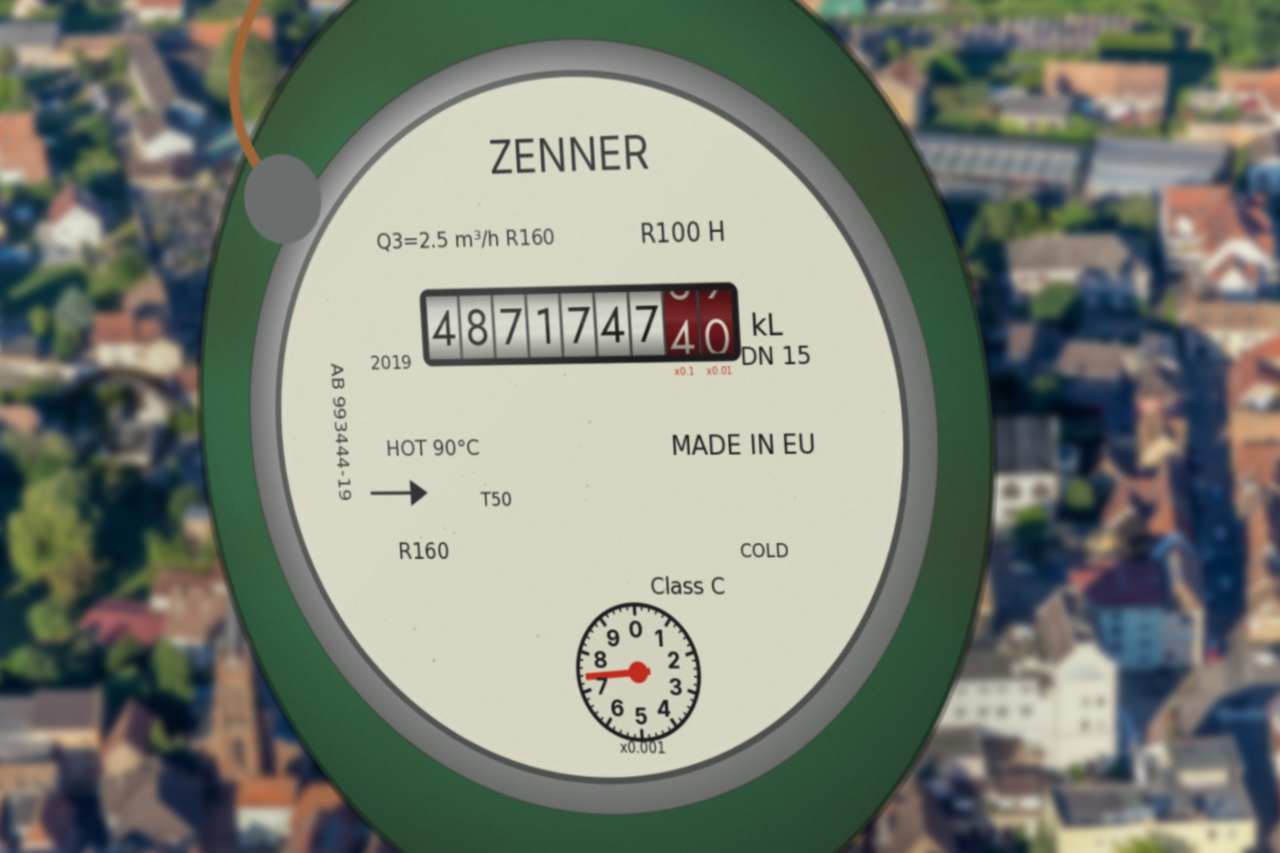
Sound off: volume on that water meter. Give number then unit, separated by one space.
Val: 4871747.397 kL
